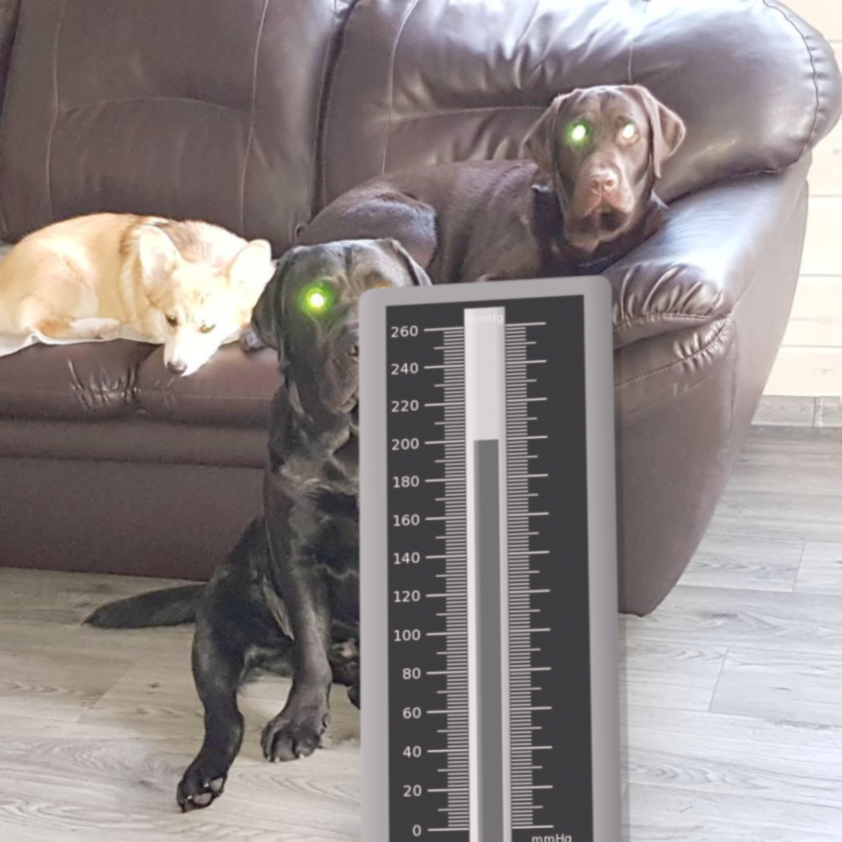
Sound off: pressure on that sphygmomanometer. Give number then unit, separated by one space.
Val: 200 mmHg
